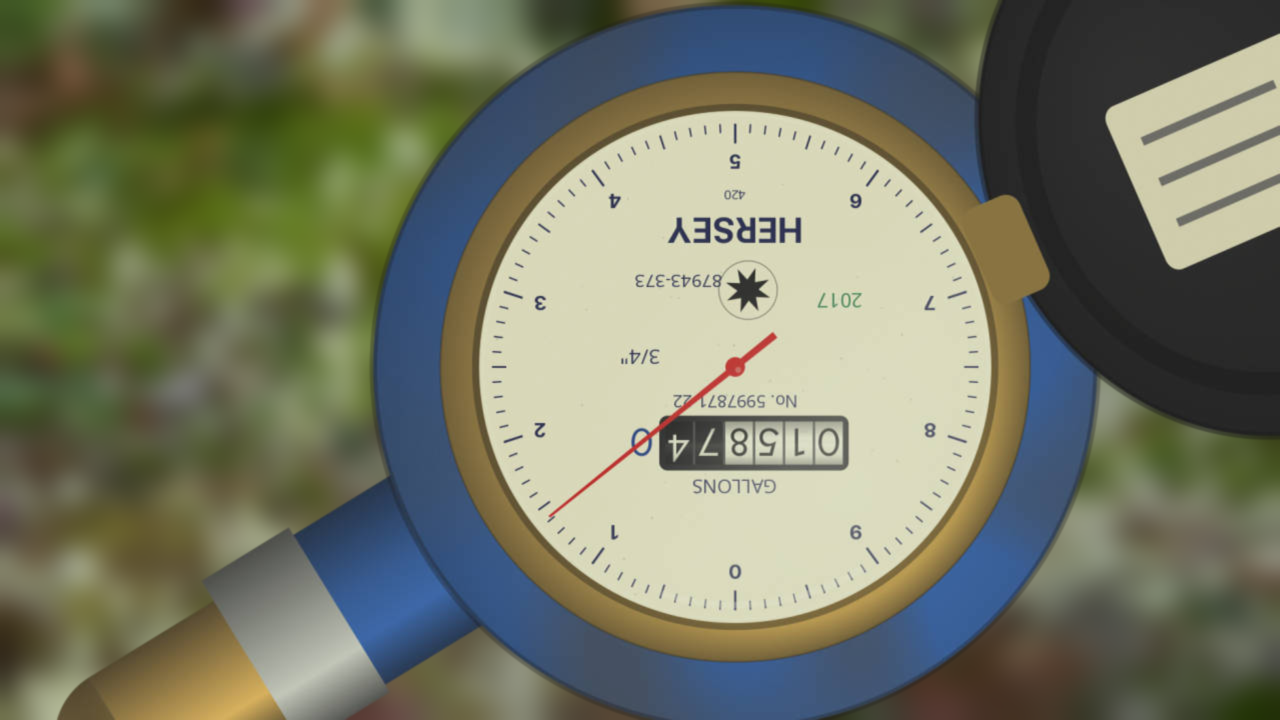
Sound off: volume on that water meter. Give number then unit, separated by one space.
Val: 158741.4 gal
